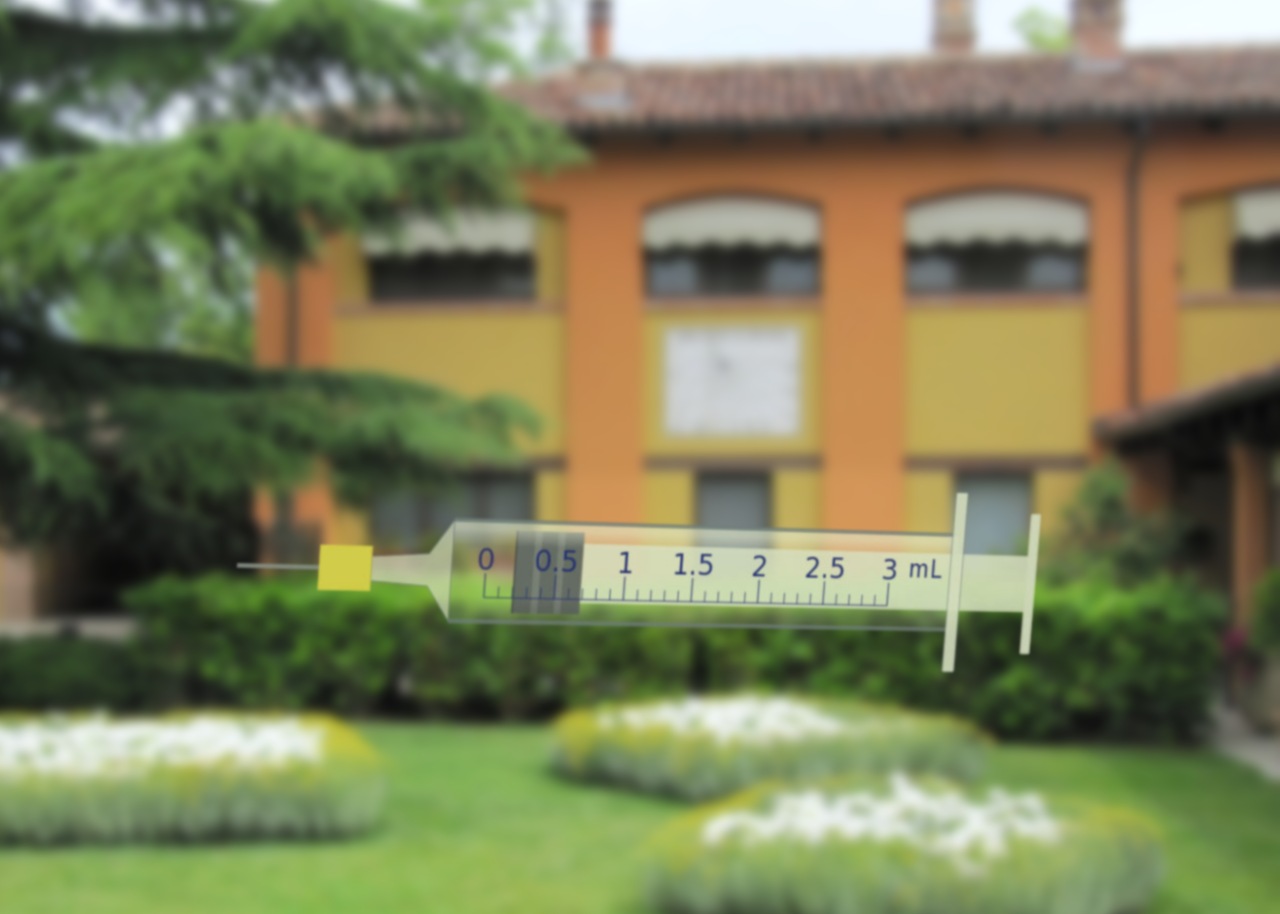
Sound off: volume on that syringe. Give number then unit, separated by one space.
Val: 0.2 mL
